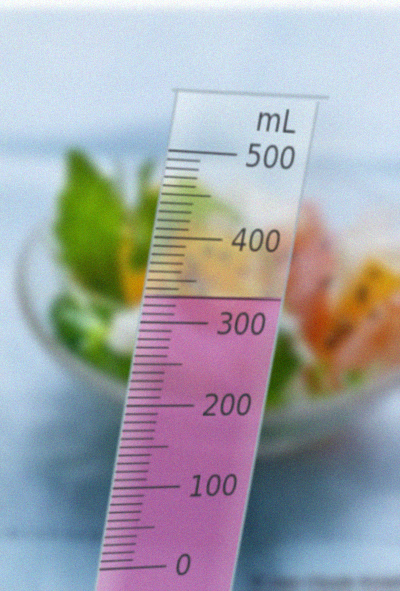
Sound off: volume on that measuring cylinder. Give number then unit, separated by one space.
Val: 330 mL
